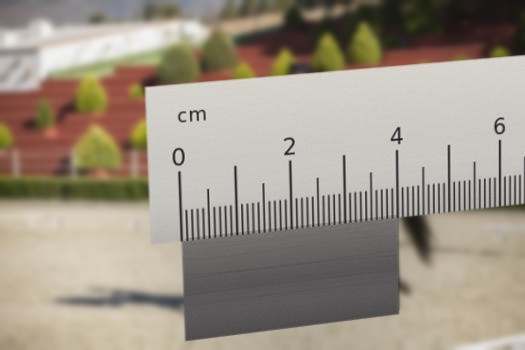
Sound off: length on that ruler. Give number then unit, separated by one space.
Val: 4 cm
